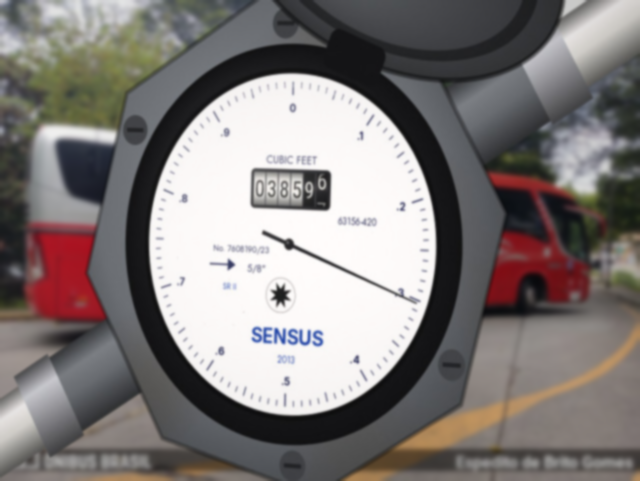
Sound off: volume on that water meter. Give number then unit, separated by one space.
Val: 38596.30 ft³
